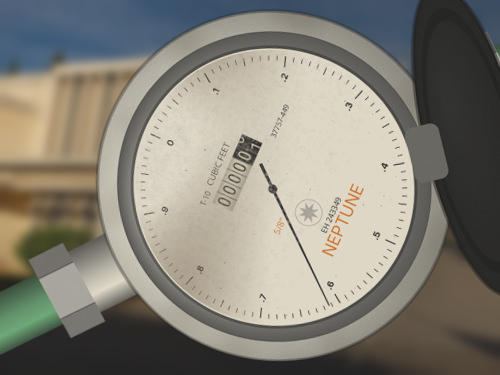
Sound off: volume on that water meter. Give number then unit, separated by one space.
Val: 0.61 ft³
